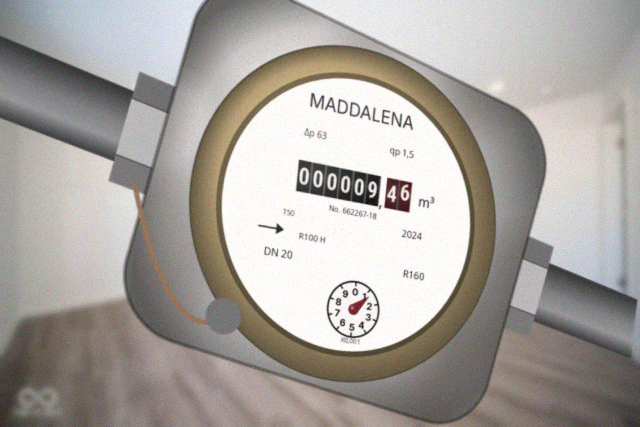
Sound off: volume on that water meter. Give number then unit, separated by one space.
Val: 9.461 m³
